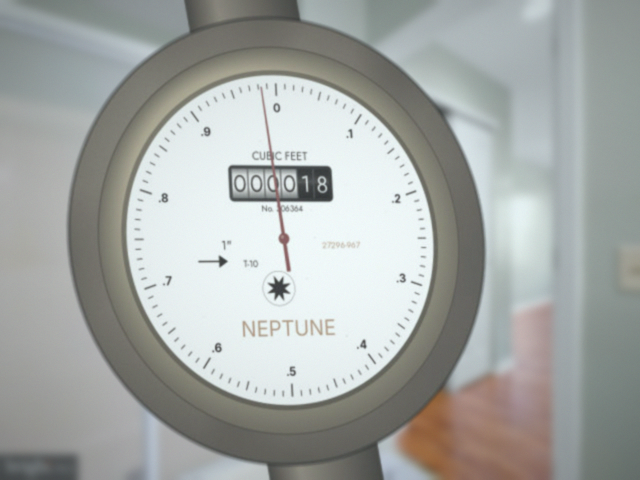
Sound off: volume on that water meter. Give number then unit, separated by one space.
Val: 17.98 ft³
